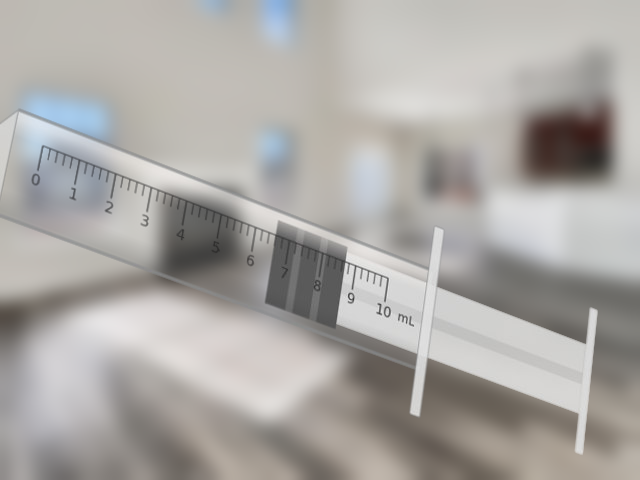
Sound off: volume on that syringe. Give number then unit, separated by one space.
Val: 6.6 mL
